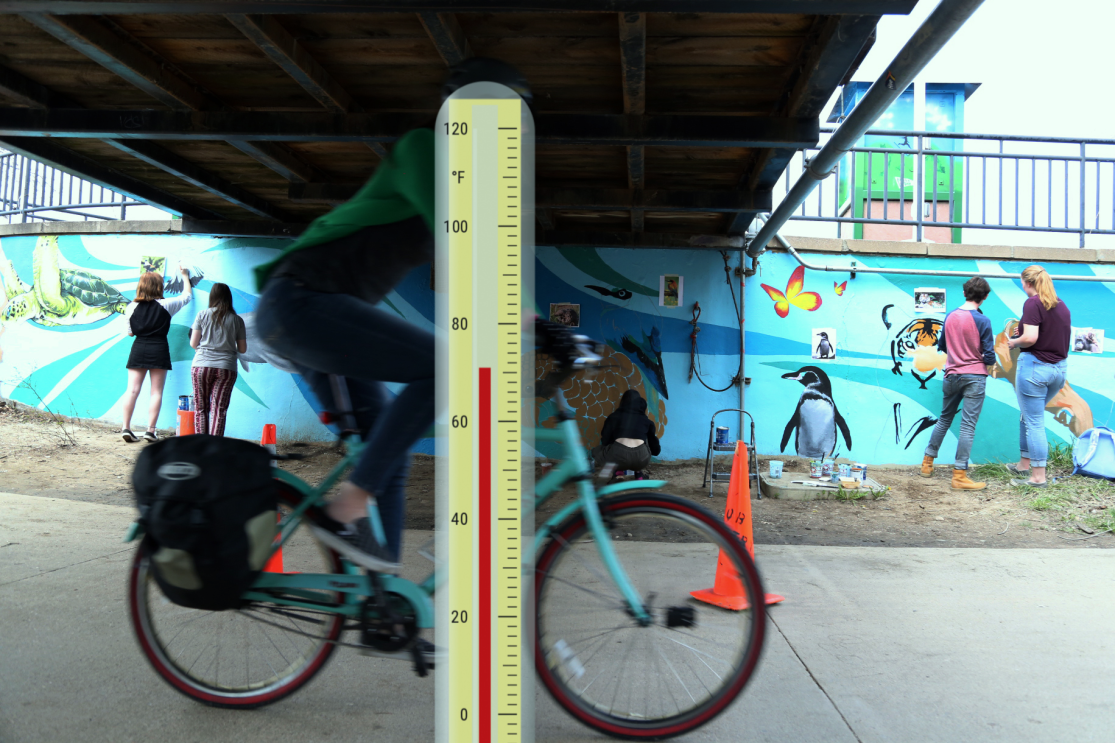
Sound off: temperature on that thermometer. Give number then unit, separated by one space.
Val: 71 °F
